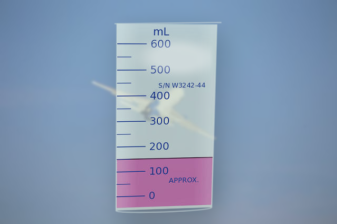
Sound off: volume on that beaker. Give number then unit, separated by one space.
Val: 150 mL
